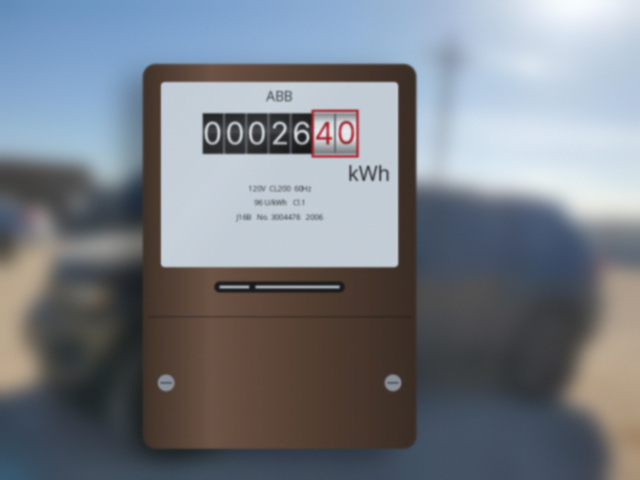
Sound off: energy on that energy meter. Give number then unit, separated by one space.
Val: 26.40 kWh
